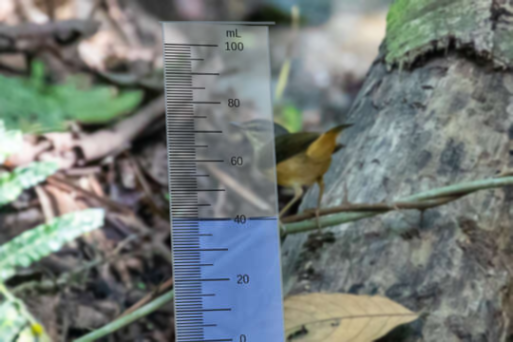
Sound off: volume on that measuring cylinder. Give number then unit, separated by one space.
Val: 40 mL
